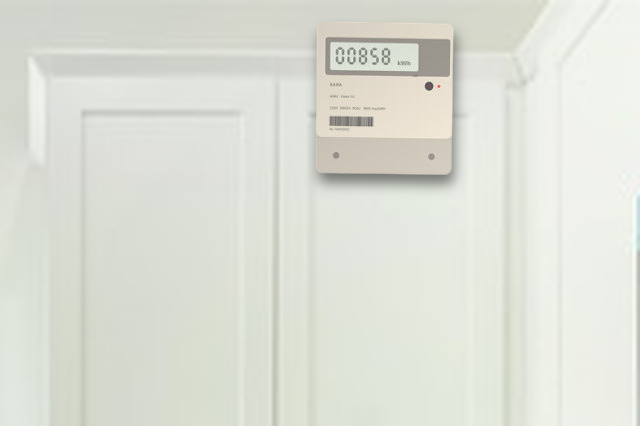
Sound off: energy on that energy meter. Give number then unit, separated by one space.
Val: 858 kWh
